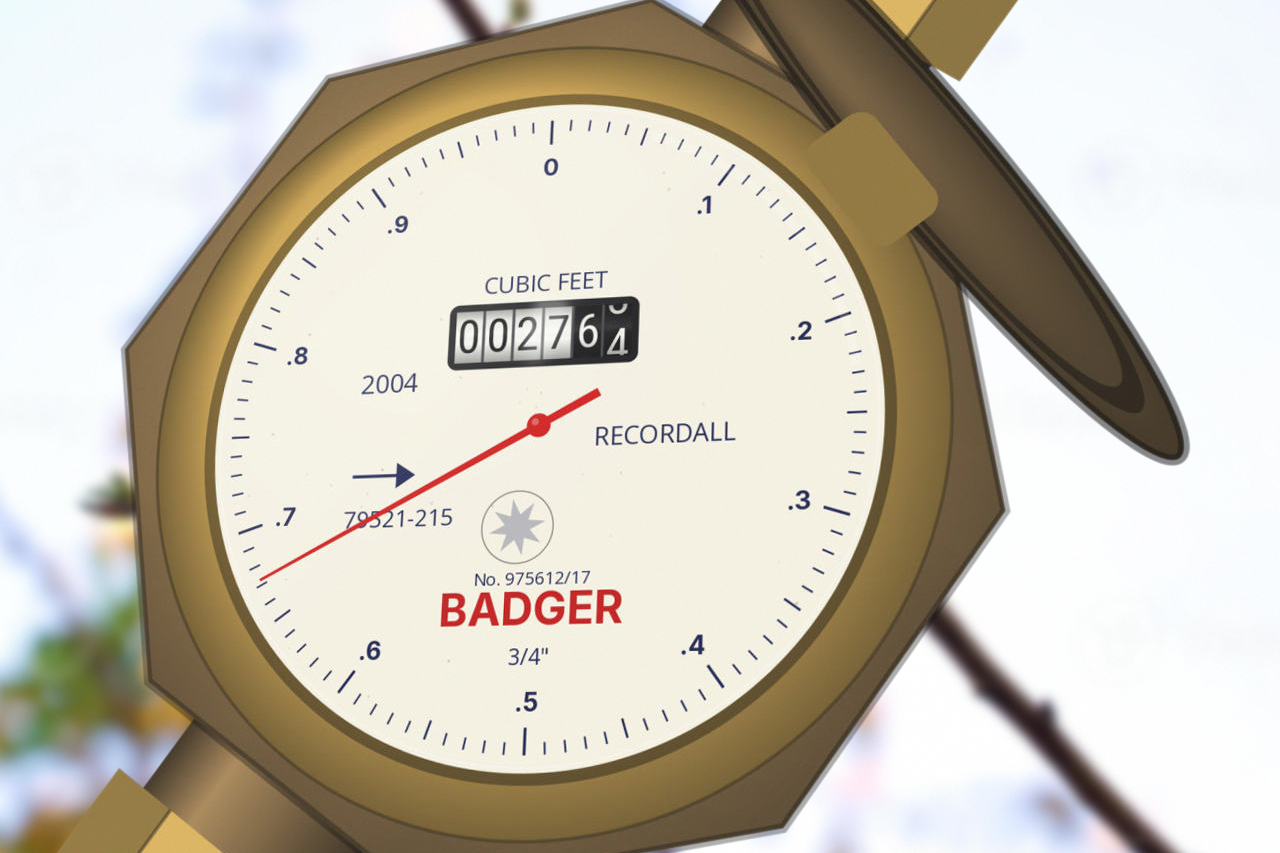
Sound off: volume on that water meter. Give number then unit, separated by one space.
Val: 2763.67 ft³
